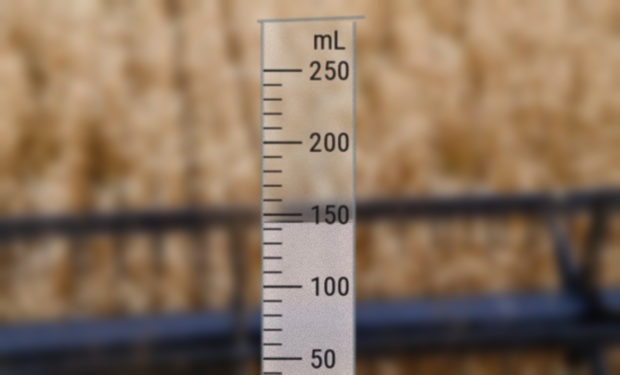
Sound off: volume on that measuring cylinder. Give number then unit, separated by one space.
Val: 145 mL
